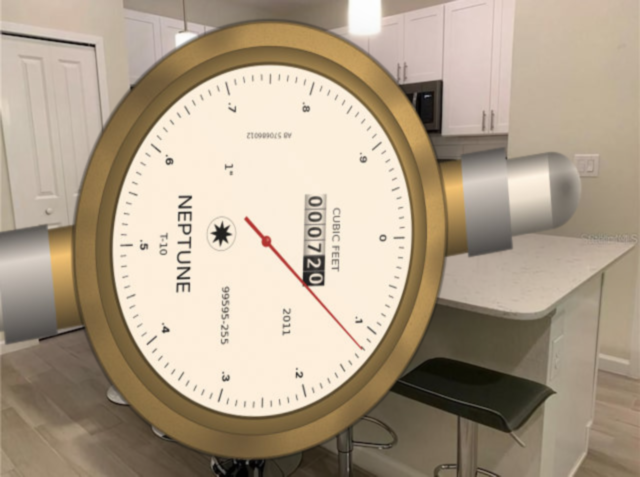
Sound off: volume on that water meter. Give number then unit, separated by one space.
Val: 720.12 ft³
